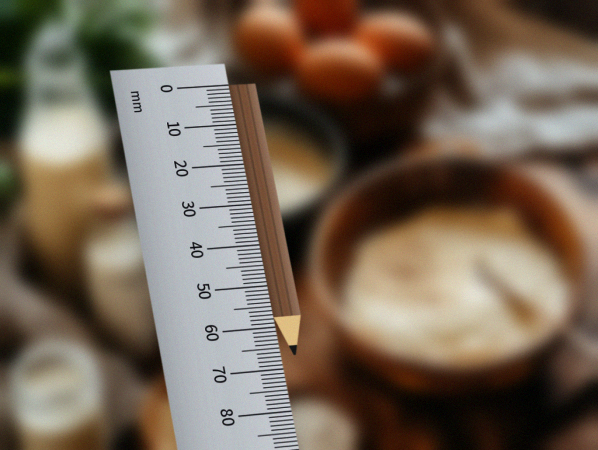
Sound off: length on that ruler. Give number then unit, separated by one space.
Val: 67 mm
